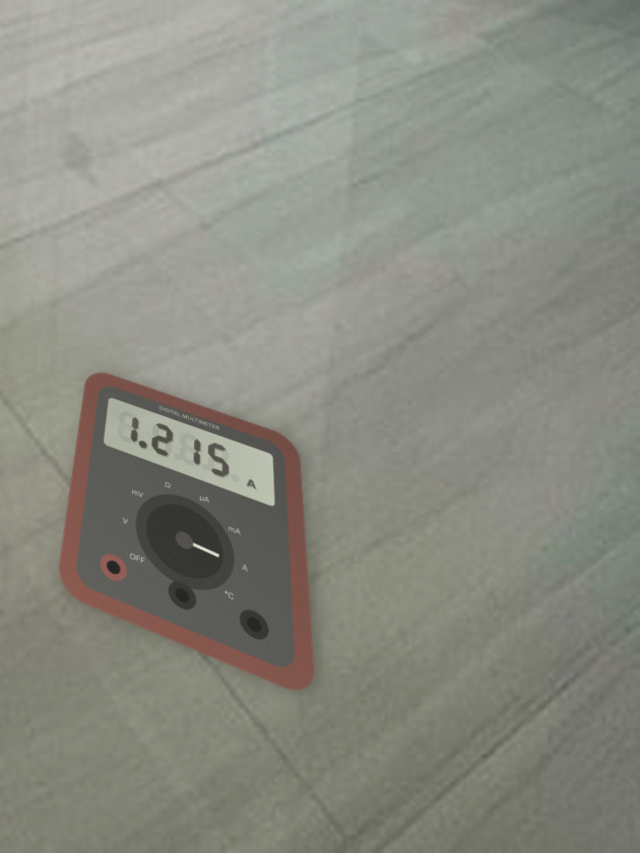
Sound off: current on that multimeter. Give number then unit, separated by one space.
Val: 1.215 A
